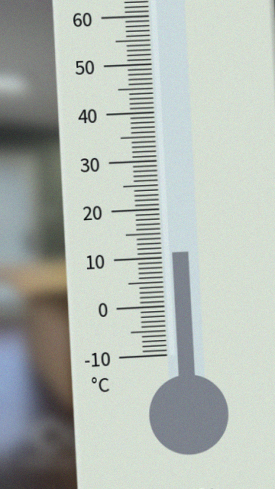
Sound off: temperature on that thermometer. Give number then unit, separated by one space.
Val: 11 °C
